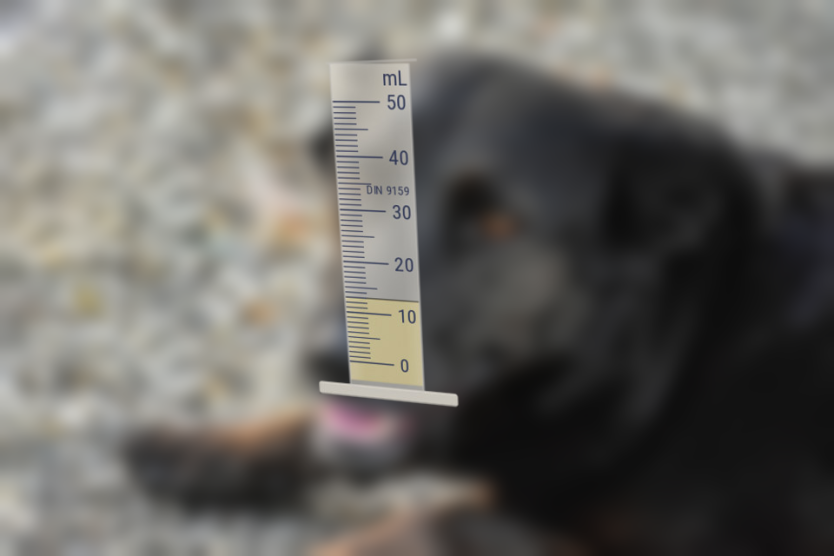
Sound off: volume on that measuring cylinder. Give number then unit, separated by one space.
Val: 13 mL
